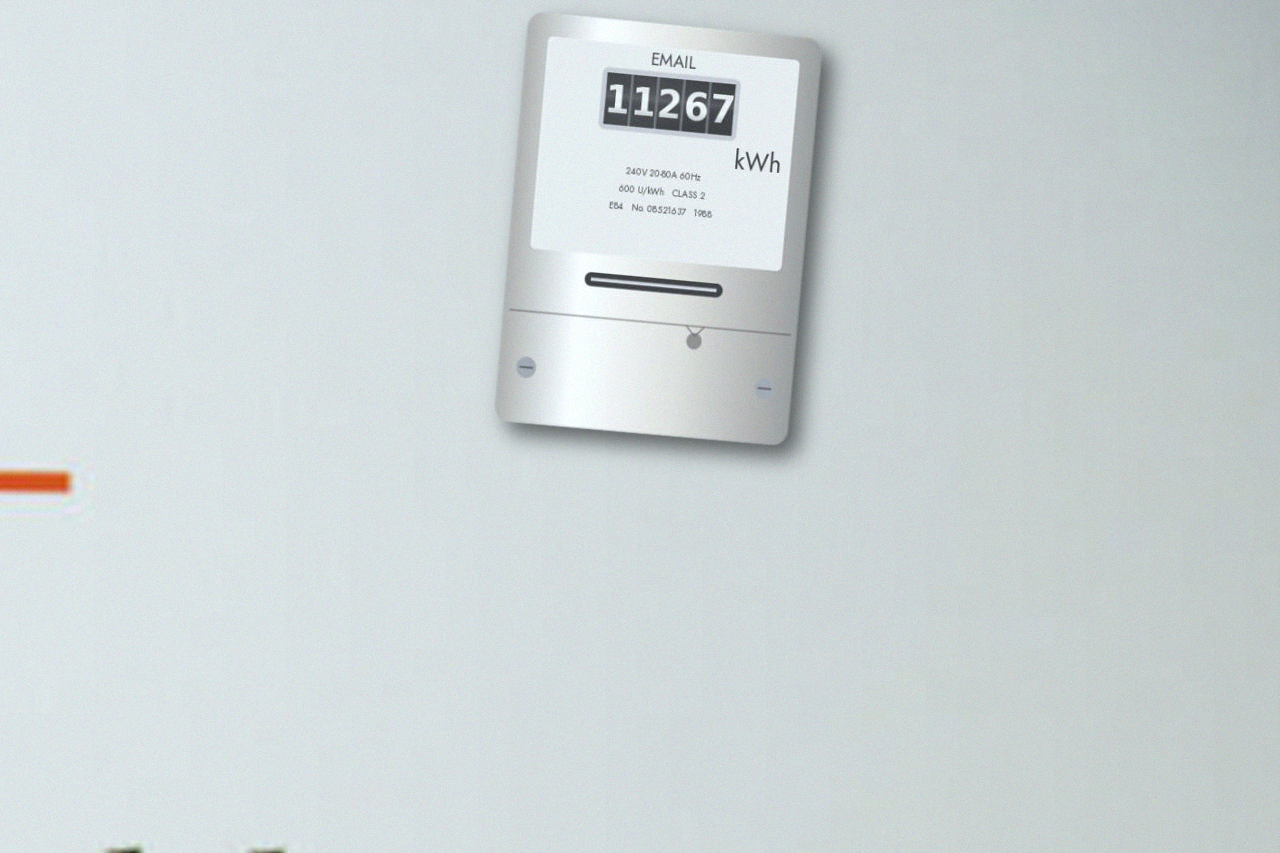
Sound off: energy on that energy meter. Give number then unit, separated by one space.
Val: 11267 kWh
